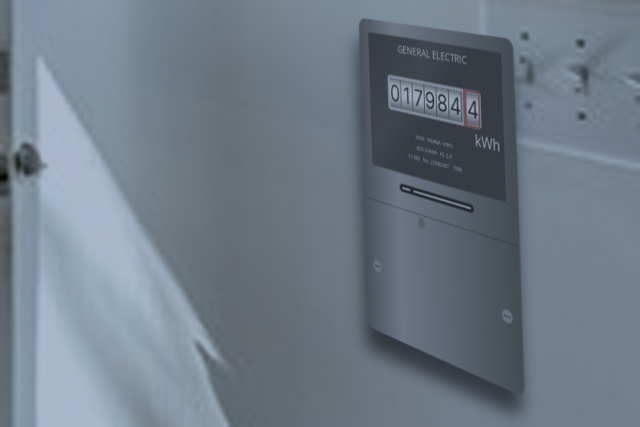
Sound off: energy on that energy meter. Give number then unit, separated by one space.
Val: 17984.4 kWh
